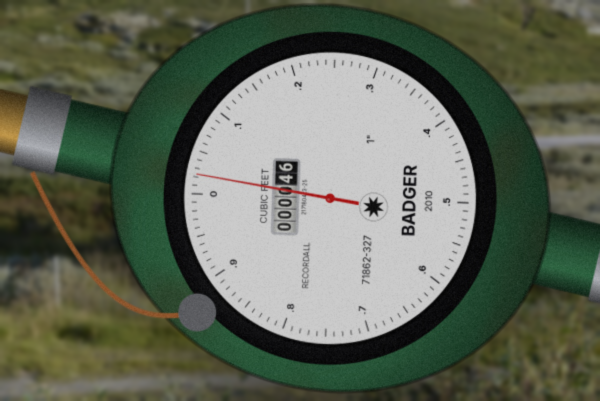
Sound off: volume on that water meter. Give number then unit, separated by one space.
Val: 46.02 ft³
